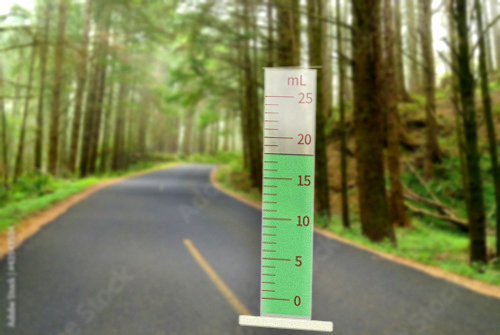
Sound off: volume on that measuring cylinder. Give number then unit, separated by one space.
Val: 18 mL
